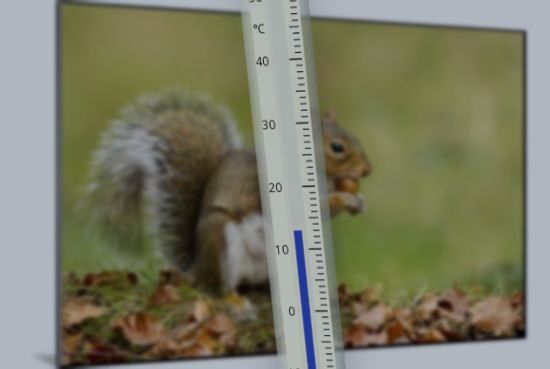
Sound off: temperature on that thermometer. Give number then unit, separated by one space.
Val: 13 °C
